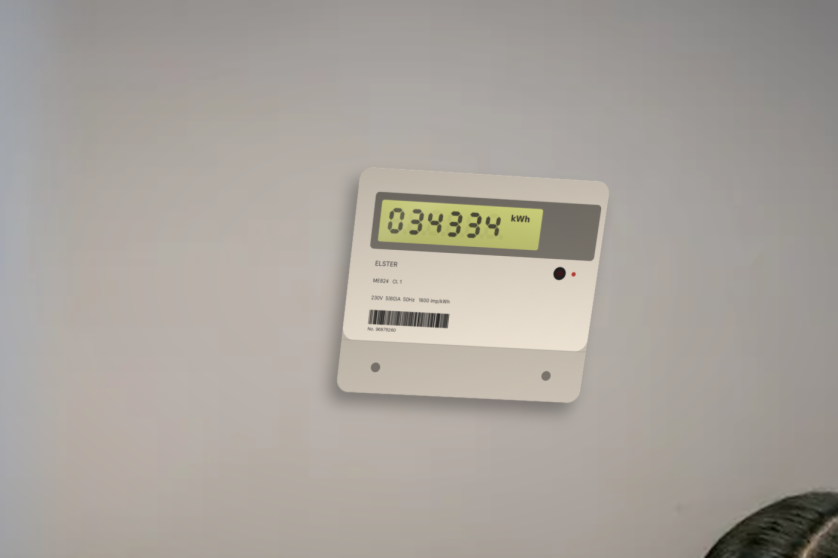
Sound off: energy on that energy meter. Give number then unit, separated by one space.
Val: 34334 kWh
